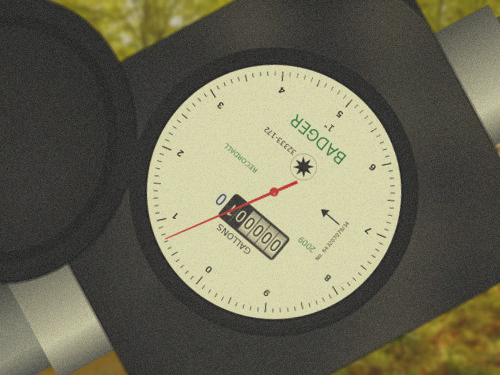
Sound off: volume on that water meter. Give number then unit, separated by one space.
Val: 10.7 gal
